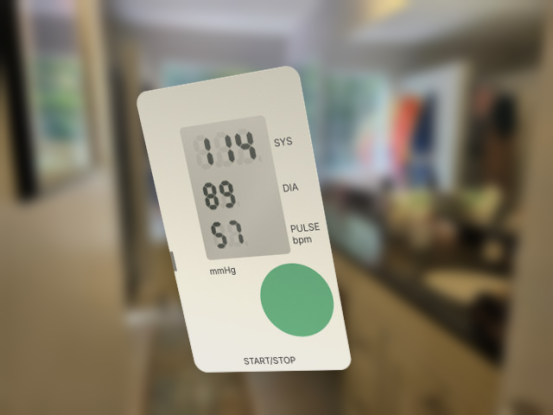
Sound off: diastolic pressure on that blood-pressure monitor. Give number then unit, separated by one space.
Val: 89 mmHg
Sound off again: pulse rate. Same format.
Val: 57 bpm
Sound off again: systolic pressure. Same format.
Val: 114 mmHg
